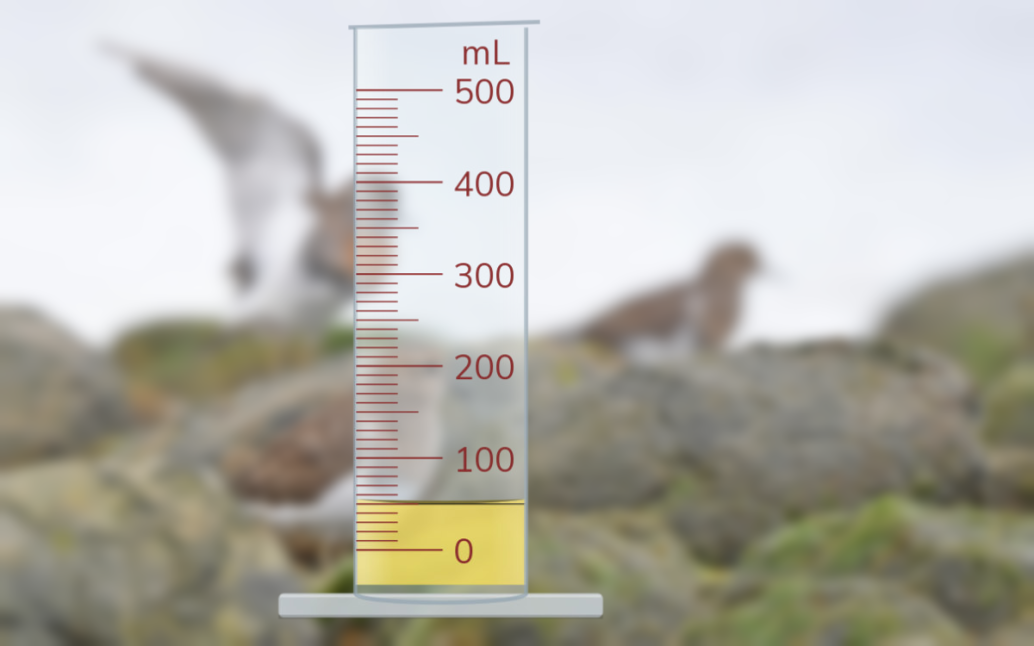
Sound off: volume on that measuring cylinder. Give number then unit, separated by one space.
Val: 50 mL
